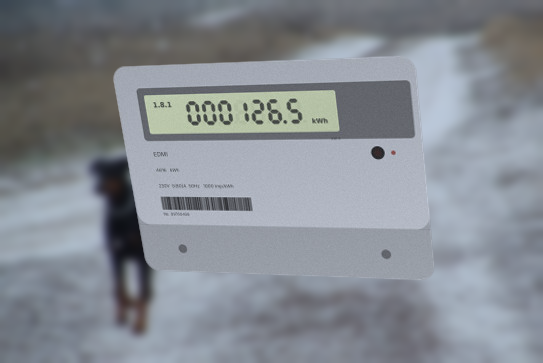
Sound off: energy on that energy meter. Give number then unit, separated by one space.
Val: 126.5 kWh
